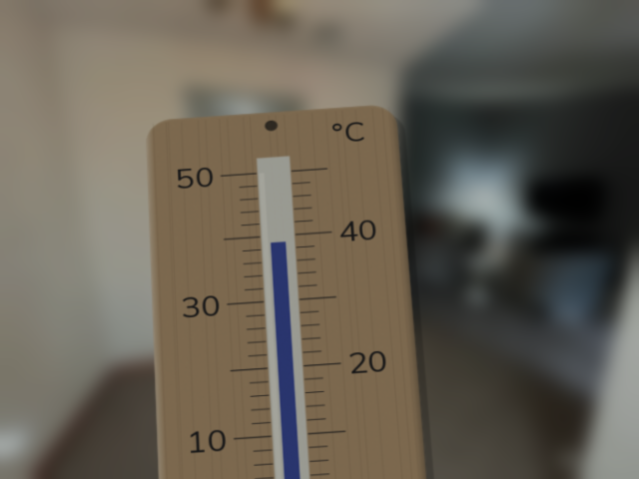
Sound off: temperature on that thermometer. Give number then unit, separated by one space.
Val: 39 °C
